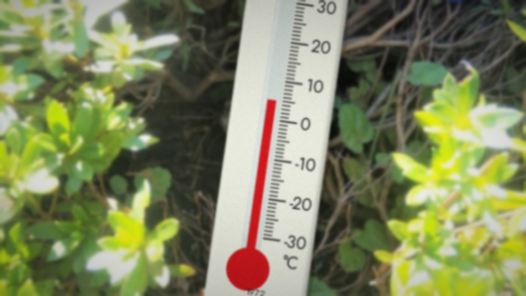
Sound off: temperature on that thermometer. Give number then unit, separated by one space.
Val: 5 °C
